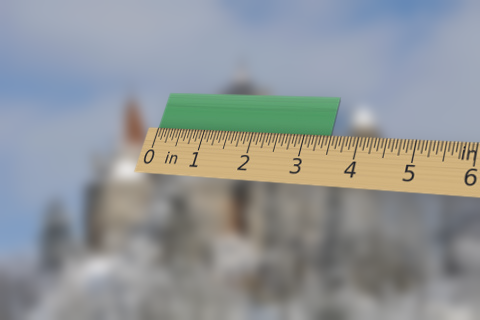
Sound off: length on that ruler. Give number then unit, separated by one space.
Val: 3.5 in
